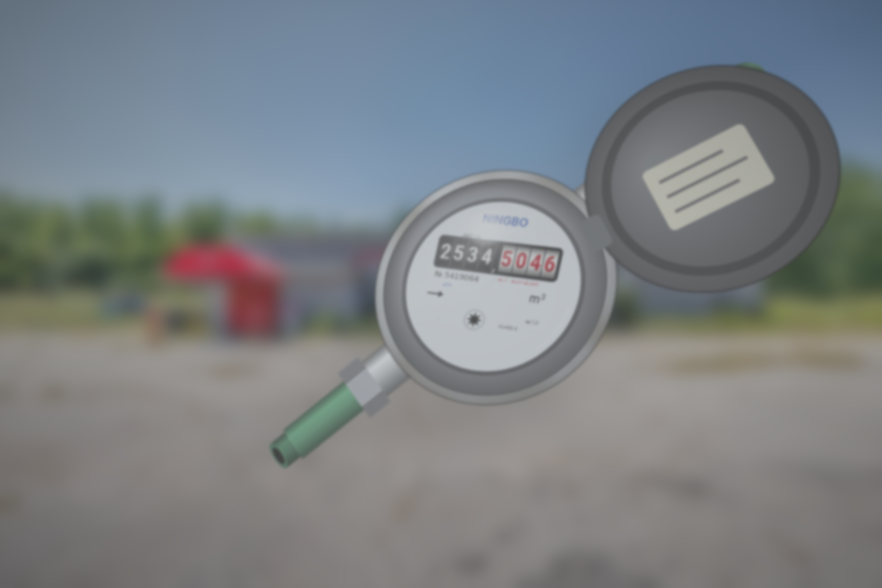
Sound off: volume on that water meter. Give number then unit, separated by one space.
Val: 2534.5046 m³
